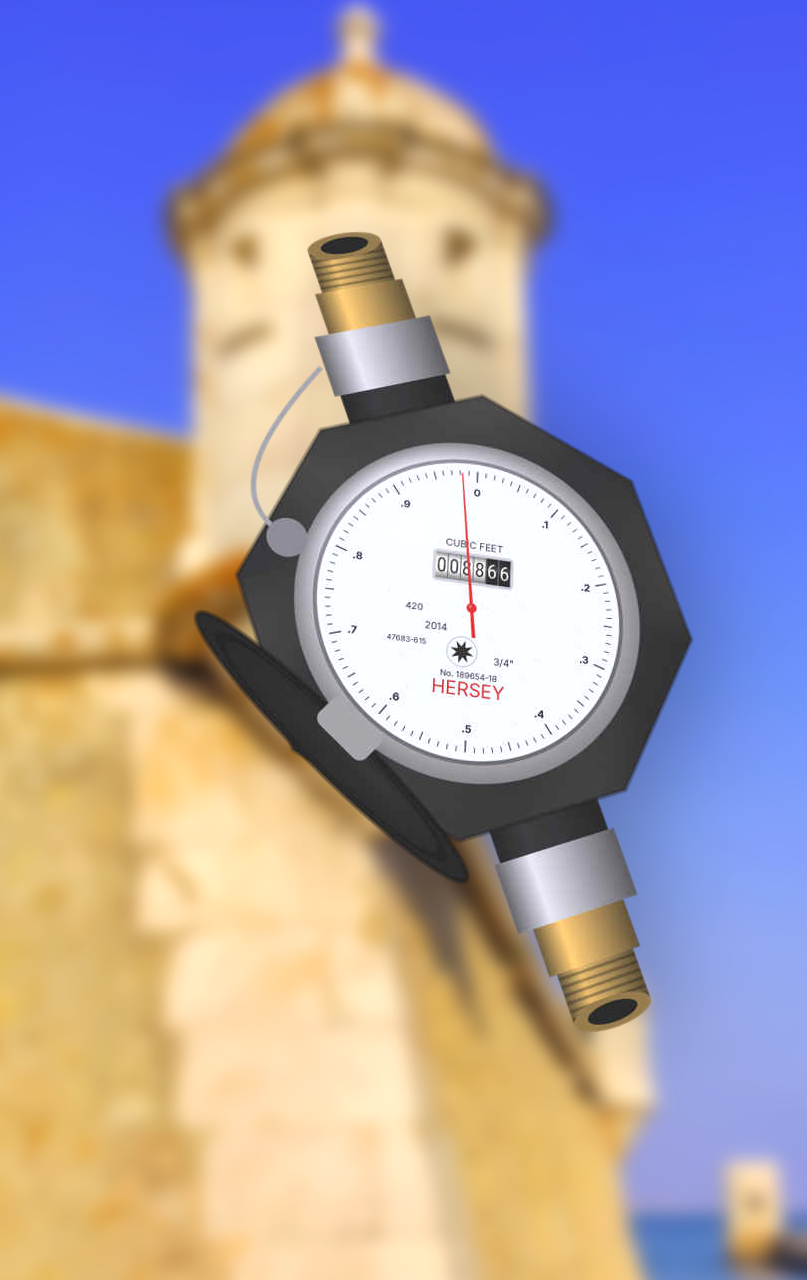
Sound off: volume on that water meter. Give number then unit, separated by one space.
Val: 8865.98 ft³
